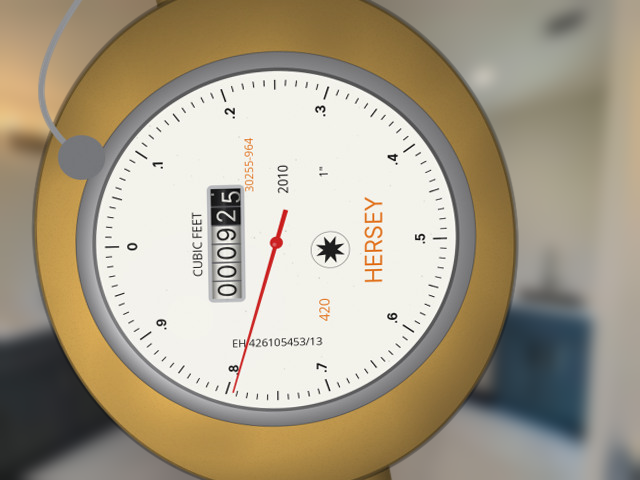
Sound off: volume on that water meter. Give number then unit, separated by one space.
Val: 924.79 ft³
